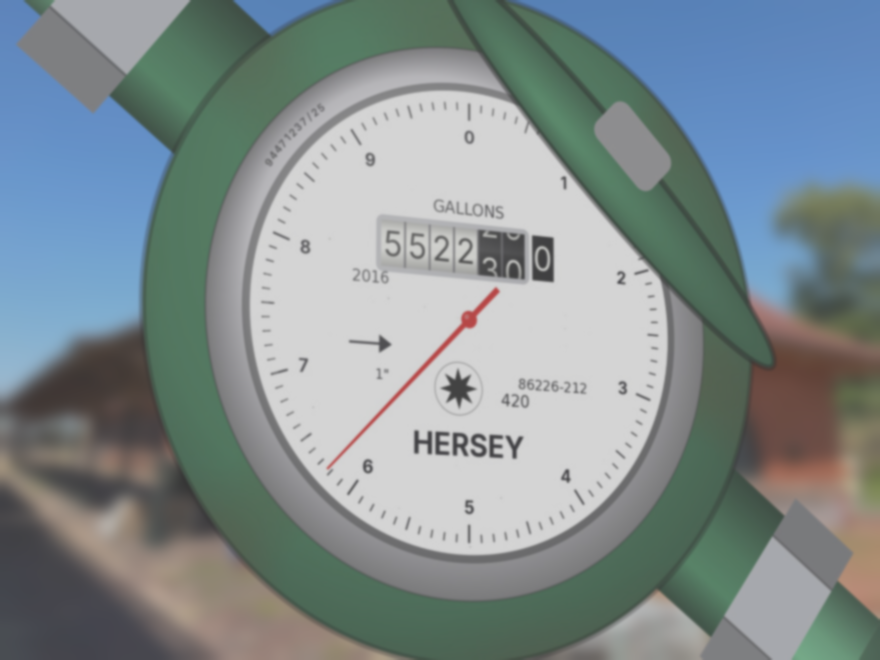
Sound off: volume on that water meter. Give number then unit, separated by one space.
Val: 5522296.2 gal
